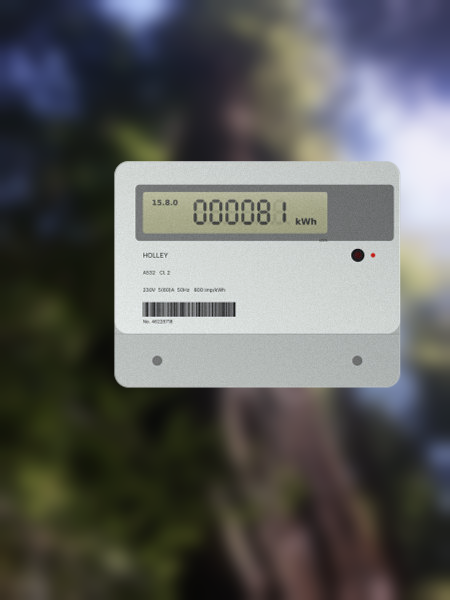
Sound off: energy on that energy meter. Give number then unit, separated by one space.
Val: 81 kWh
